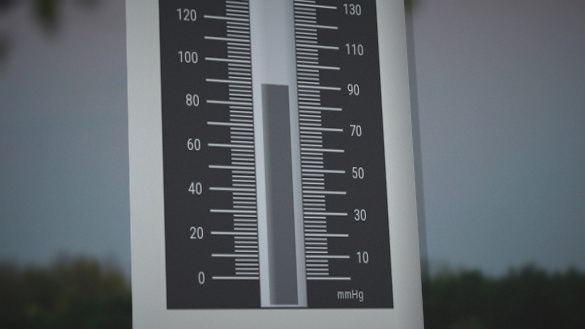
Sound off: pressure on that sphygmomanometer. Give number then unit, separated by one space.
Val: 90 mmHg
